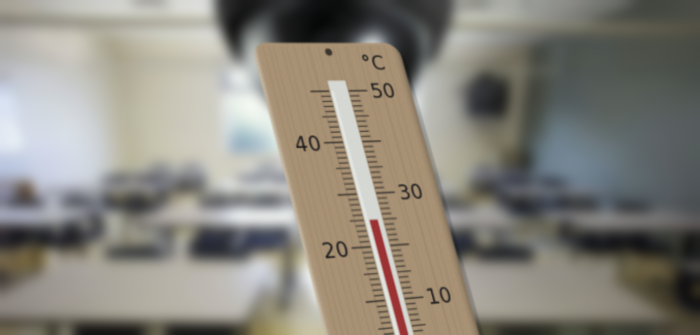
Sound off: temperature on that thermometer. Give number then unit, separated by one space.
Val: 25 °C
